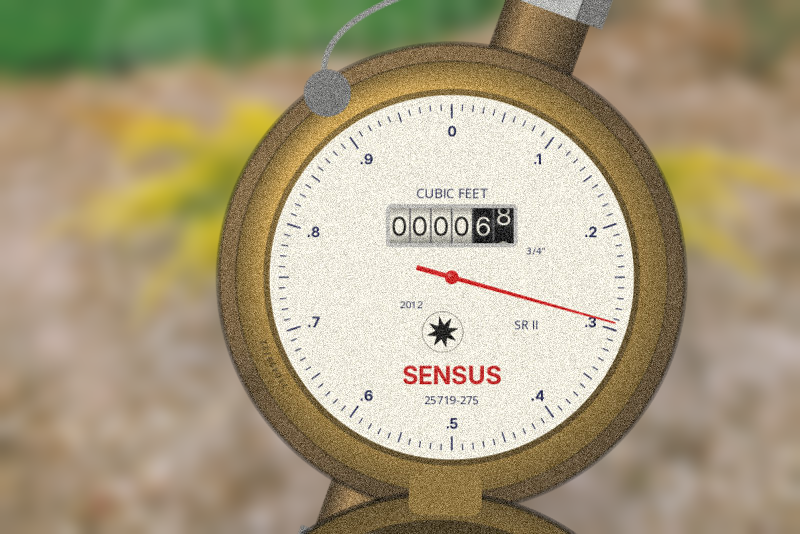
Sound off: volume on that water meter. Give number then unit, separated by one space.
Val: 68.29 ft³
